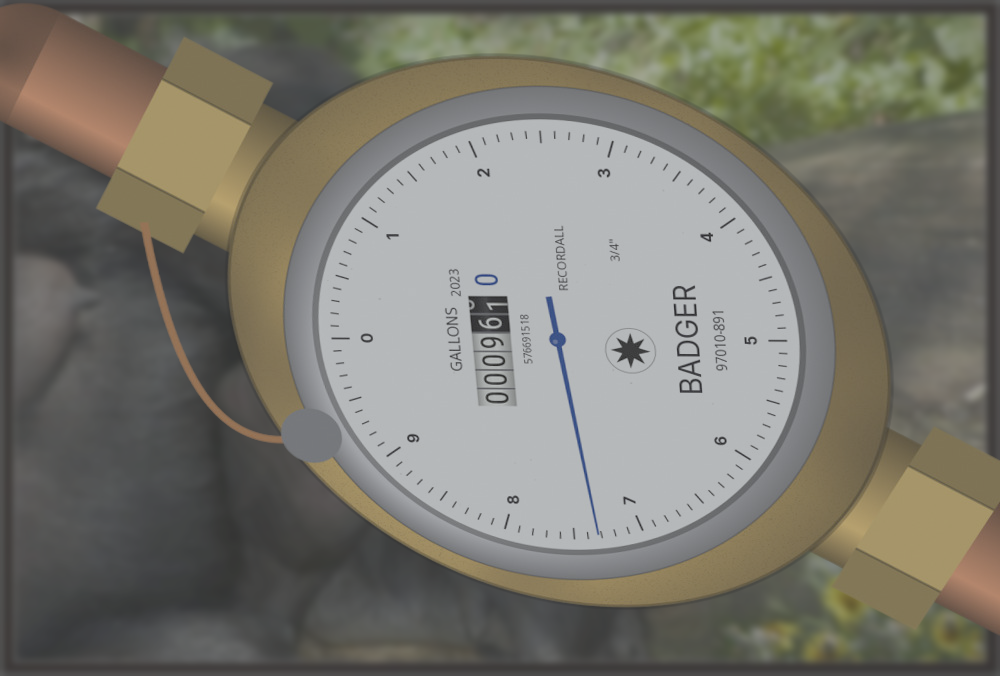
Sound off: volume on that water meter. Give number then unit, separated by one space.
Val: 9607.3 gal
